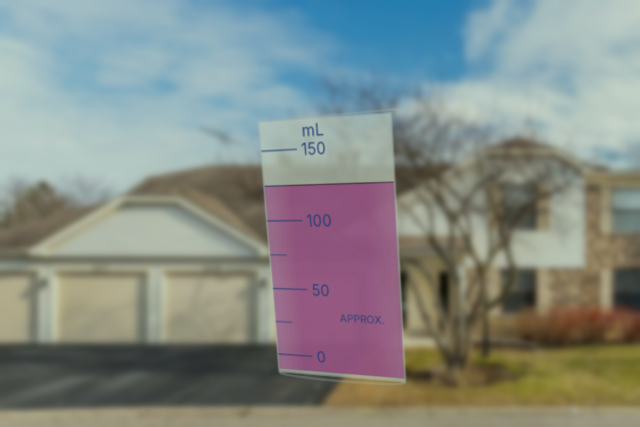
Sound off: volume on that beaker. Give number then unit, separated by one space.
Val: 125 mL
